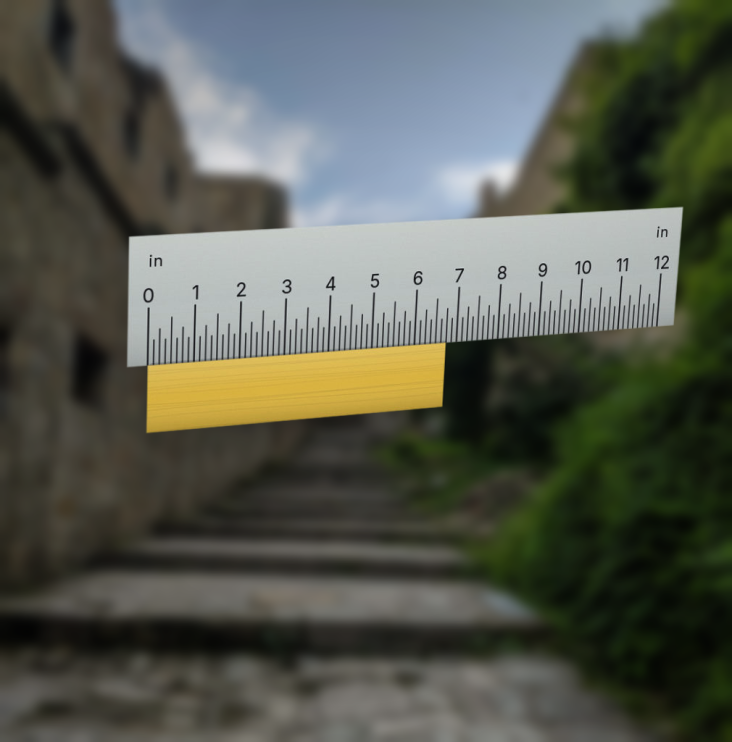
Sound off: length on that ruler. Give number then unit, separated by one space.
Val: 6.75 in
